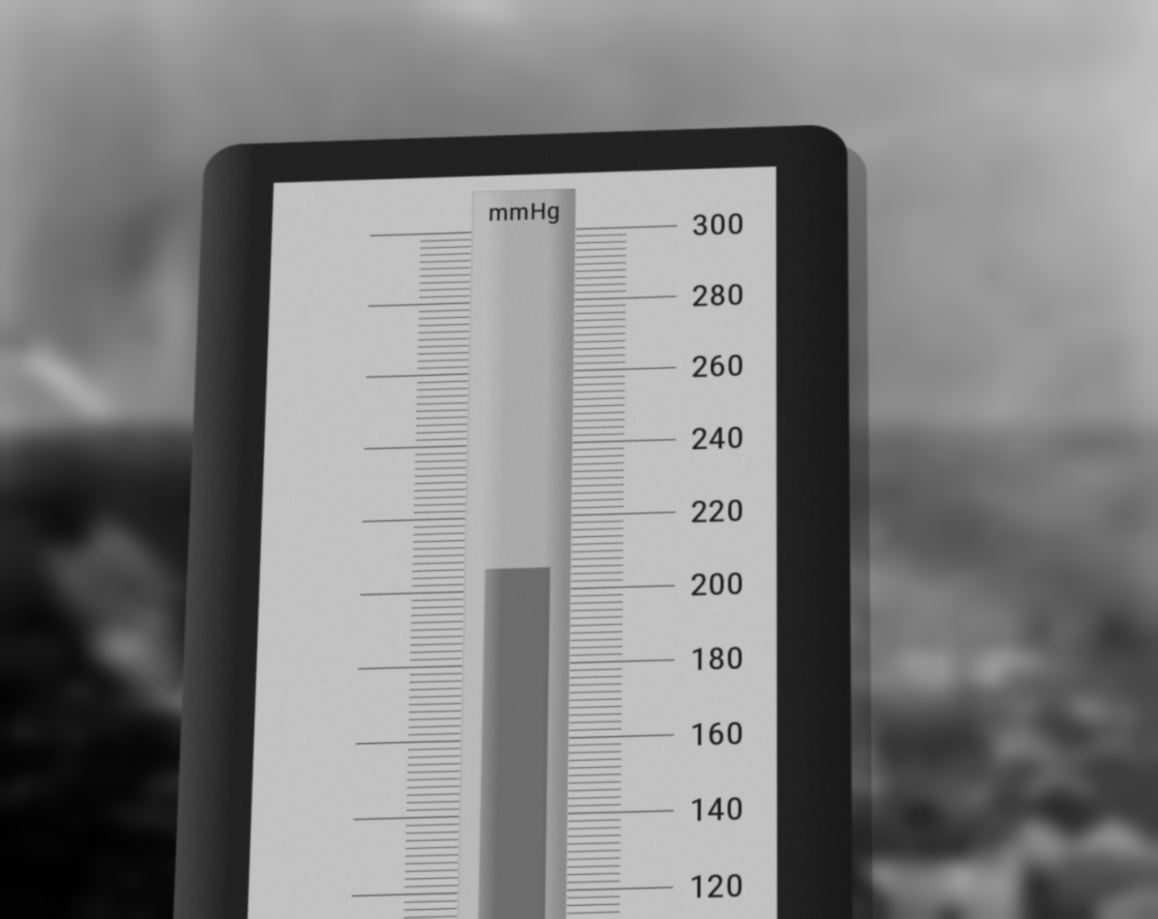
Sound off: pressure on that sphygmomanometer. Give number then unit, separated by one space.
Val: 206 mmHg
